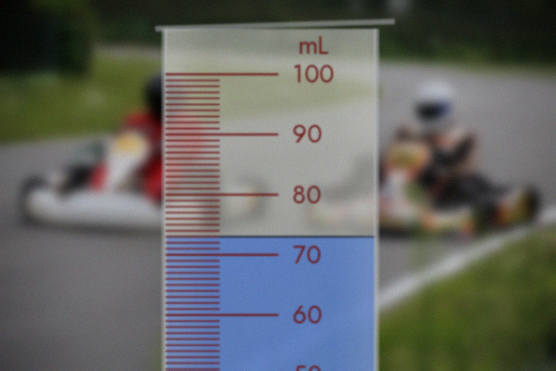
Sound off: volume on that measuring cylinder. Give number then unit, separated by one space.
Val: 73 mL
